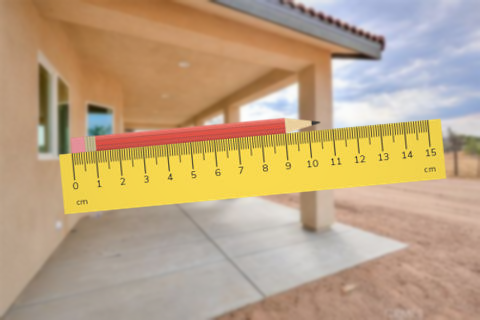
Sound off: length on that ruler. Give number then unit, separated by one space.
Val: 10.5 cm
